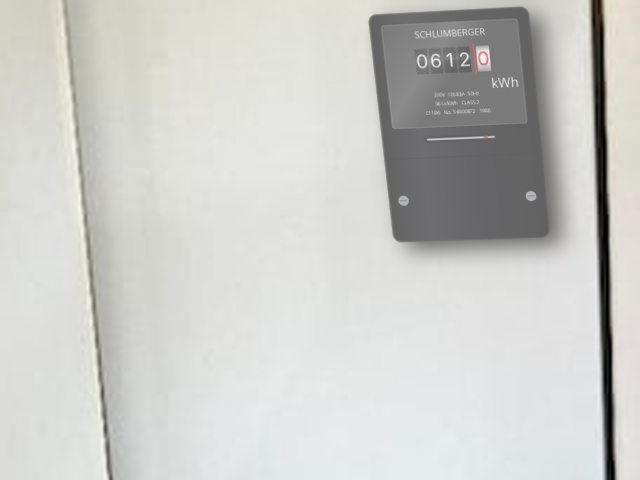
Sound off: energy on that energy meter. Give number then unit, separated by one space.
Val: 612.0 kWh
